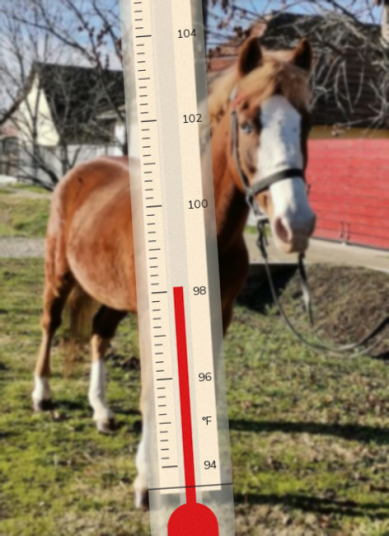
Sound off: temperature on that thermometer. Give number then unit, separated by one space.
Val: 98.1 °F
